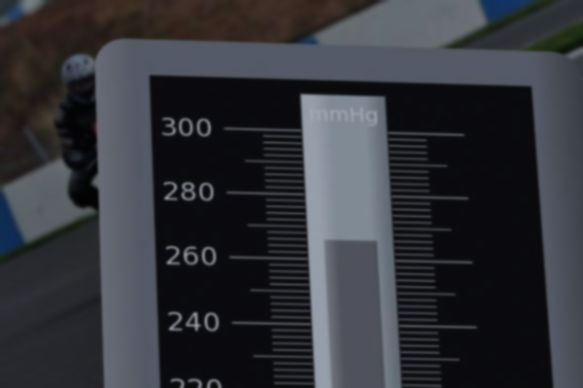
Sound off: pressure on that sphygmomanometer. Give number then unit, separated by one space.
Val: 266 mmHg
